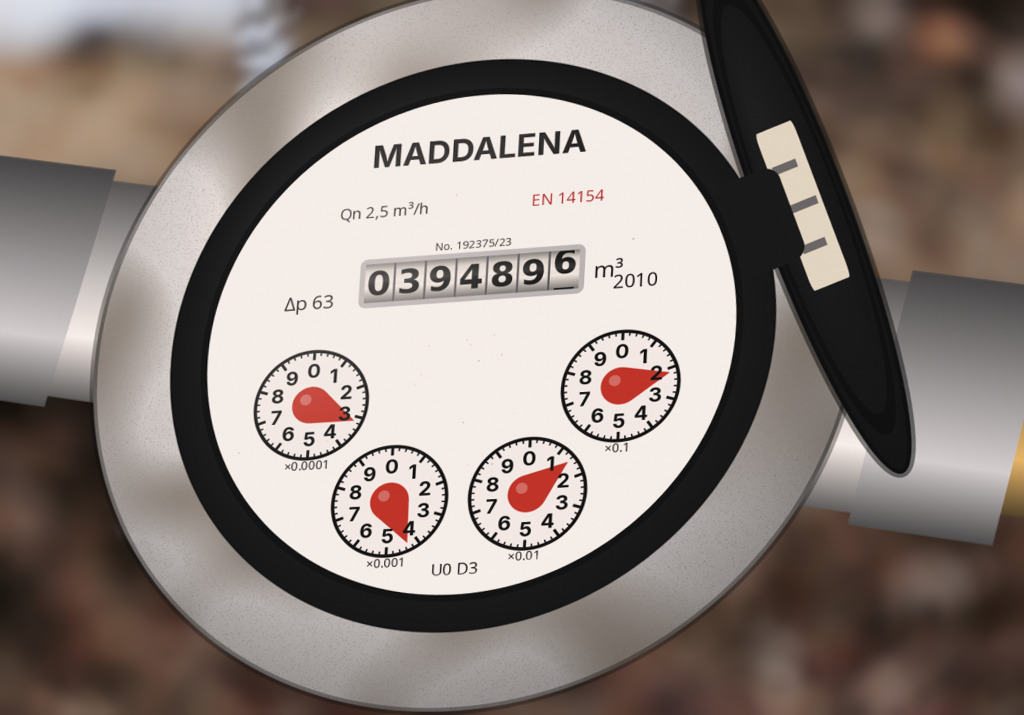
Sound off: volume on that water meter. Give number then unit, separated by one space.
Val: 394896.2143 m³
